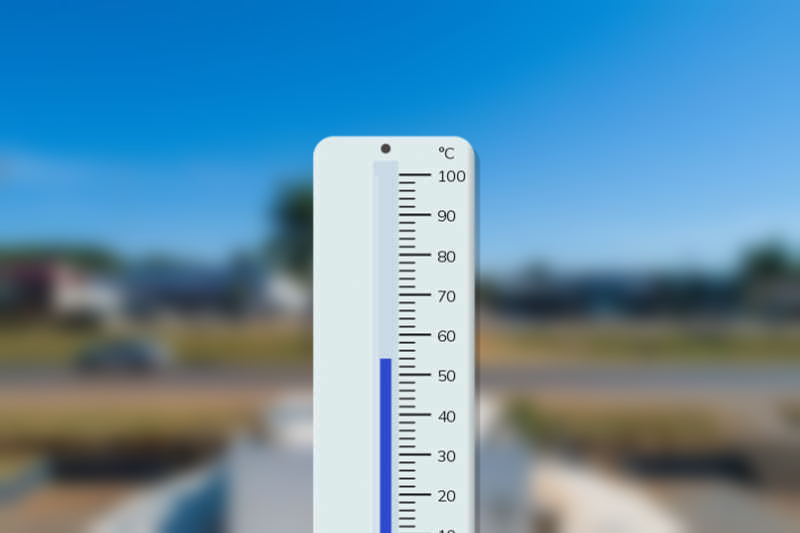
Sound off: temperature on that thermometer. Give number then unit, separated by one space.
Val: 54 °C
